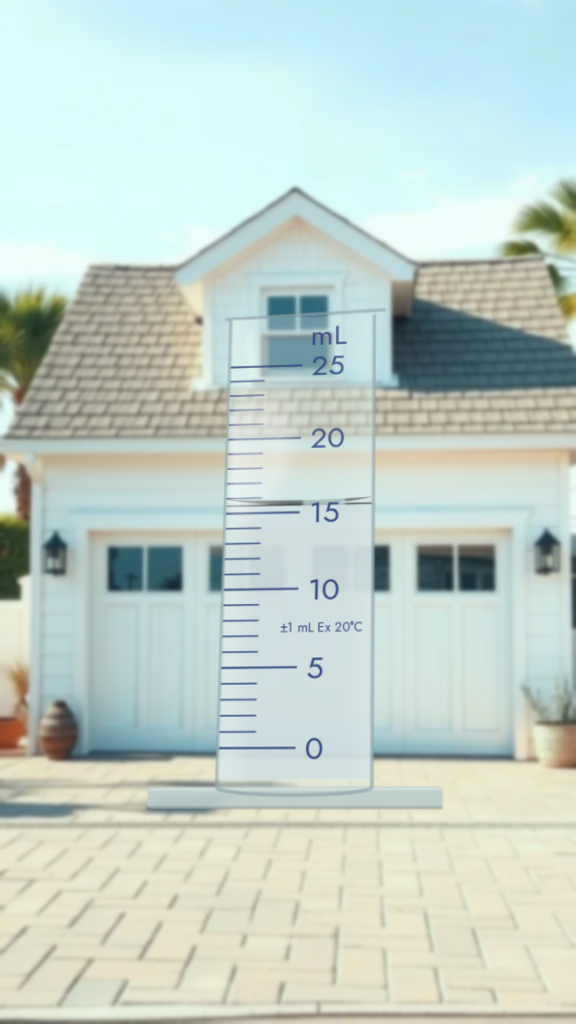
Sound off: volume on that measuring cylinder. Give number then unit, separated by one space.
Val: 15.5 mL
